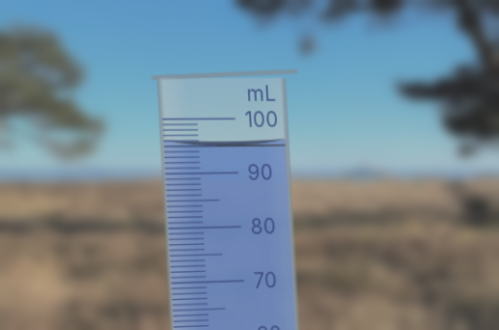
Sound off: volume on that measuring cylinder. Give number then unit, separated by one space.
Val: 95 mL
